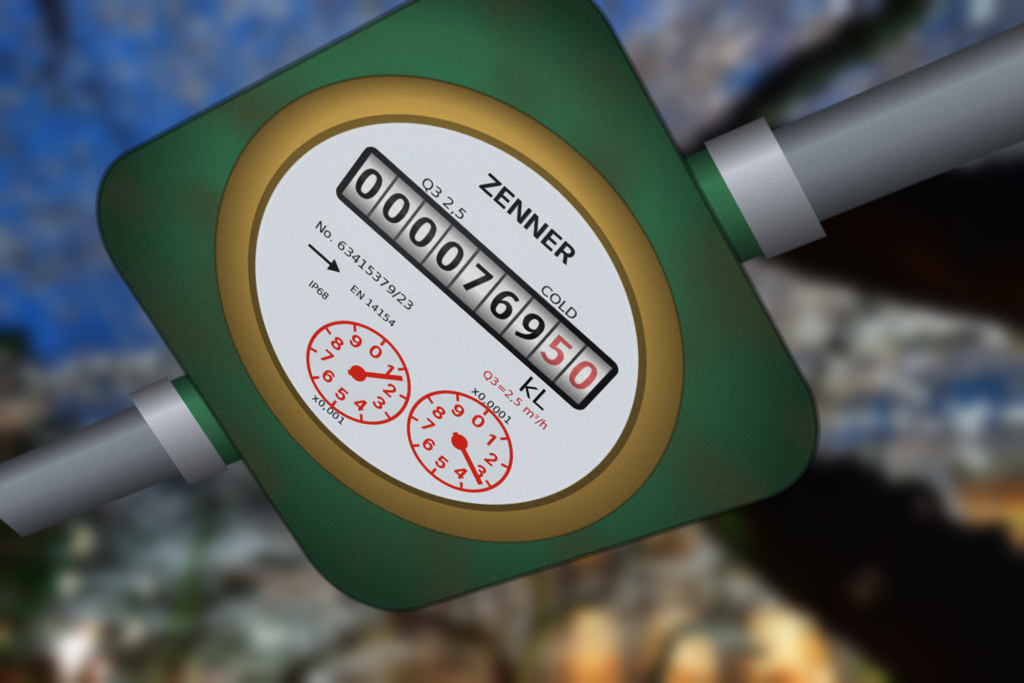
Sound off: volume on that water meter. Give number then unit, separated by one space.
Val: 769.5013 kL
